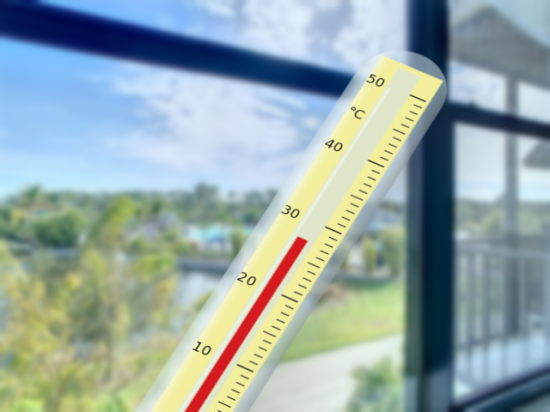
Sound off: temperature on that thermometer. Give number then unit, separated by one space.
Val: 27.5 °C
